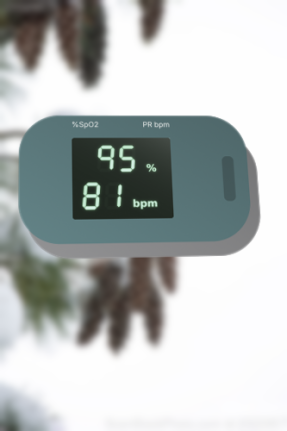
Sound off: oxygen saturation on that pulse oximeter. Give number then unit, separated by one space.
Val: 95 %
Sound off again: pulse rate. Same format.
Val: 81 bpm
